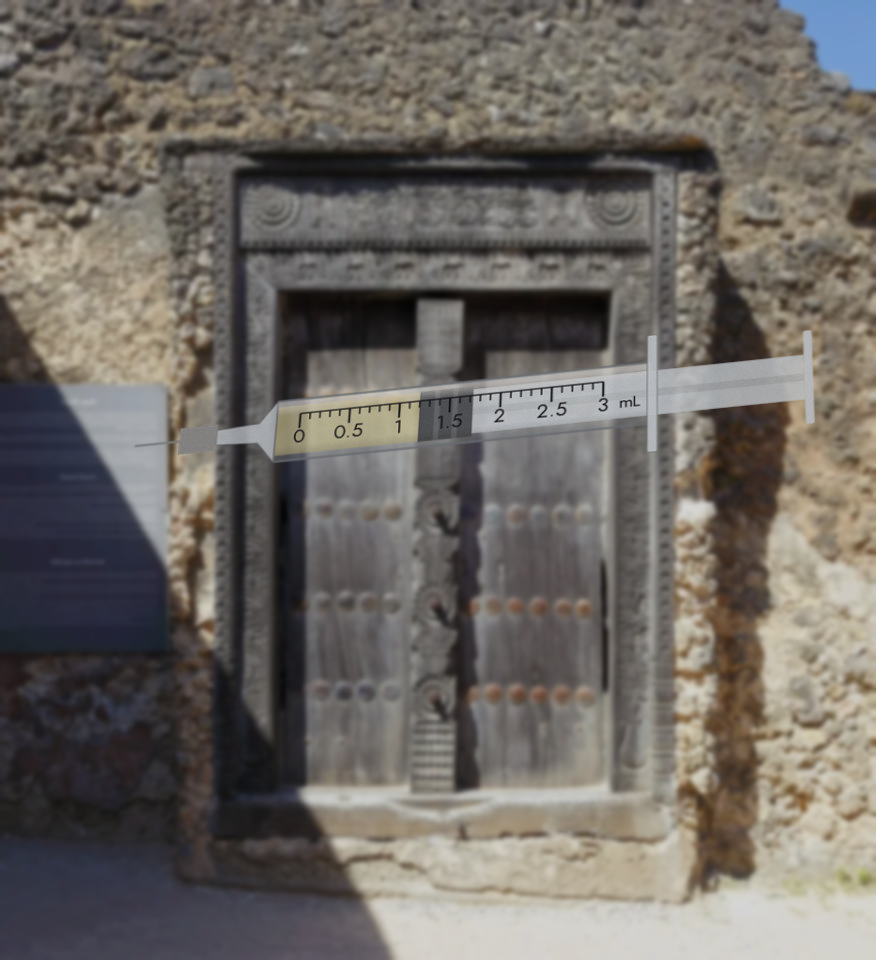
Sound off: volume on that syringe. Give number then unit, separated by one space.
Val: 1.2 mL
